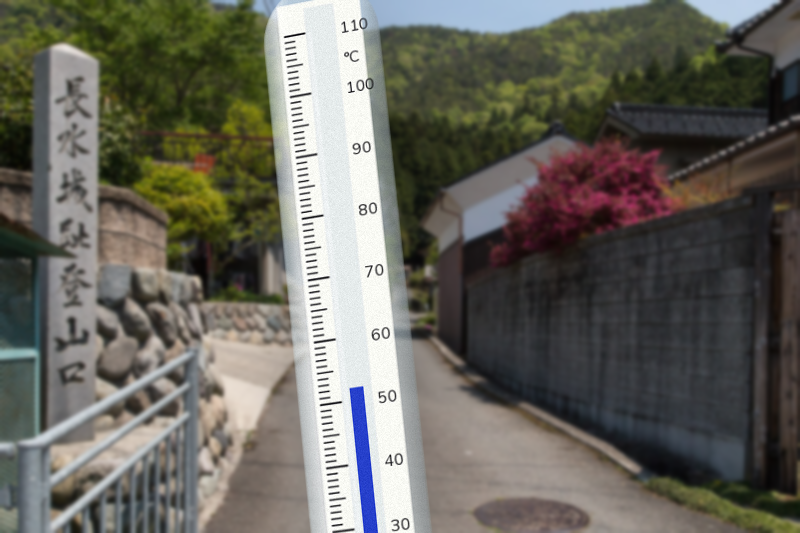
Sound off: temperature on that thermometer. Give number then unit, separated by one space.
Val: 52 °C
